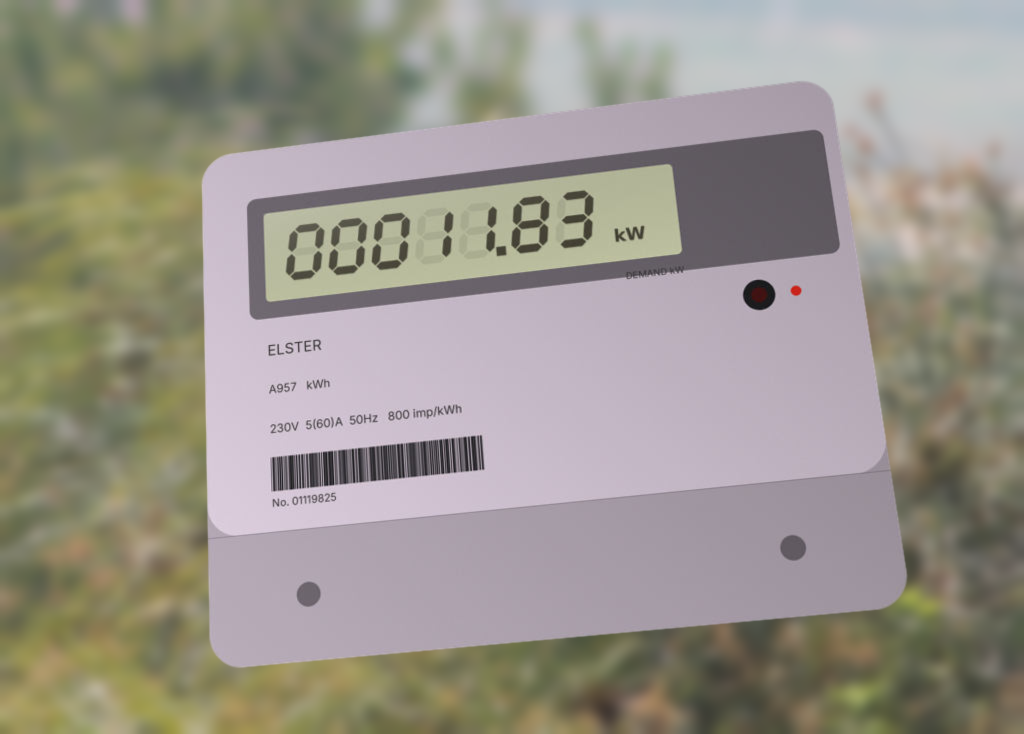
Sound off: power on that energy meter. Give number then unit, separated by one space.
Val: 11.83 kW
